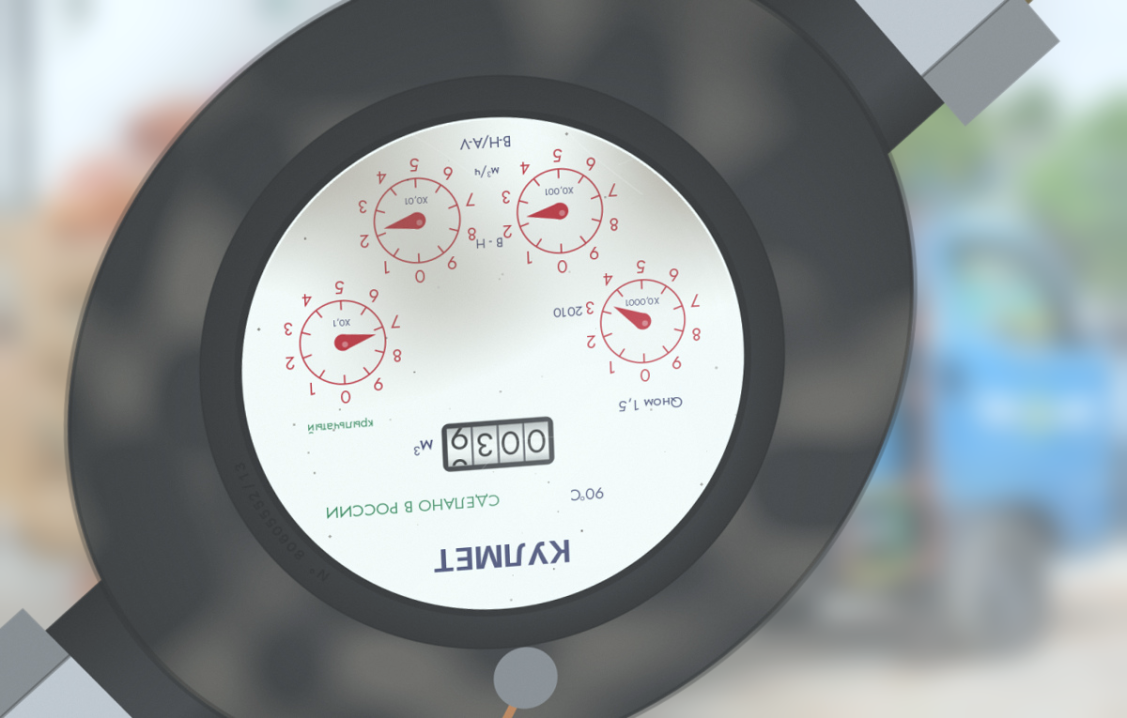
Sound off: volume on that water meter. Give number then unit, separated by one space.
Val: 38.7223 m³
